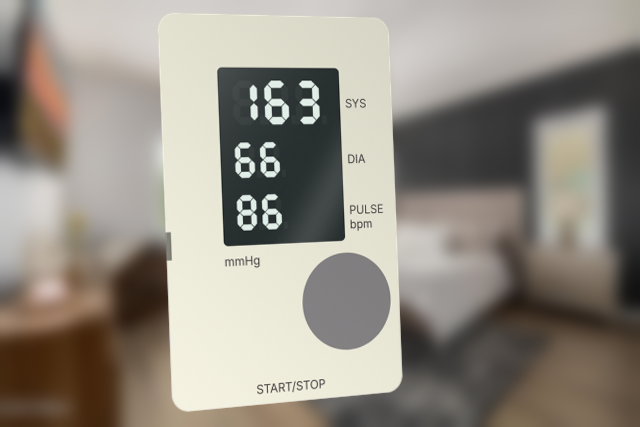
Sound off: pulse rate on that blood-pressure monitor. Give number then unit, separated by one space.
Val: 86 bpm
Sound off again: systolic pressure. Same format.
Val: 163 mmHg
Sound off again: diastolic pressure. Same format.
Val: 66 mmHg
